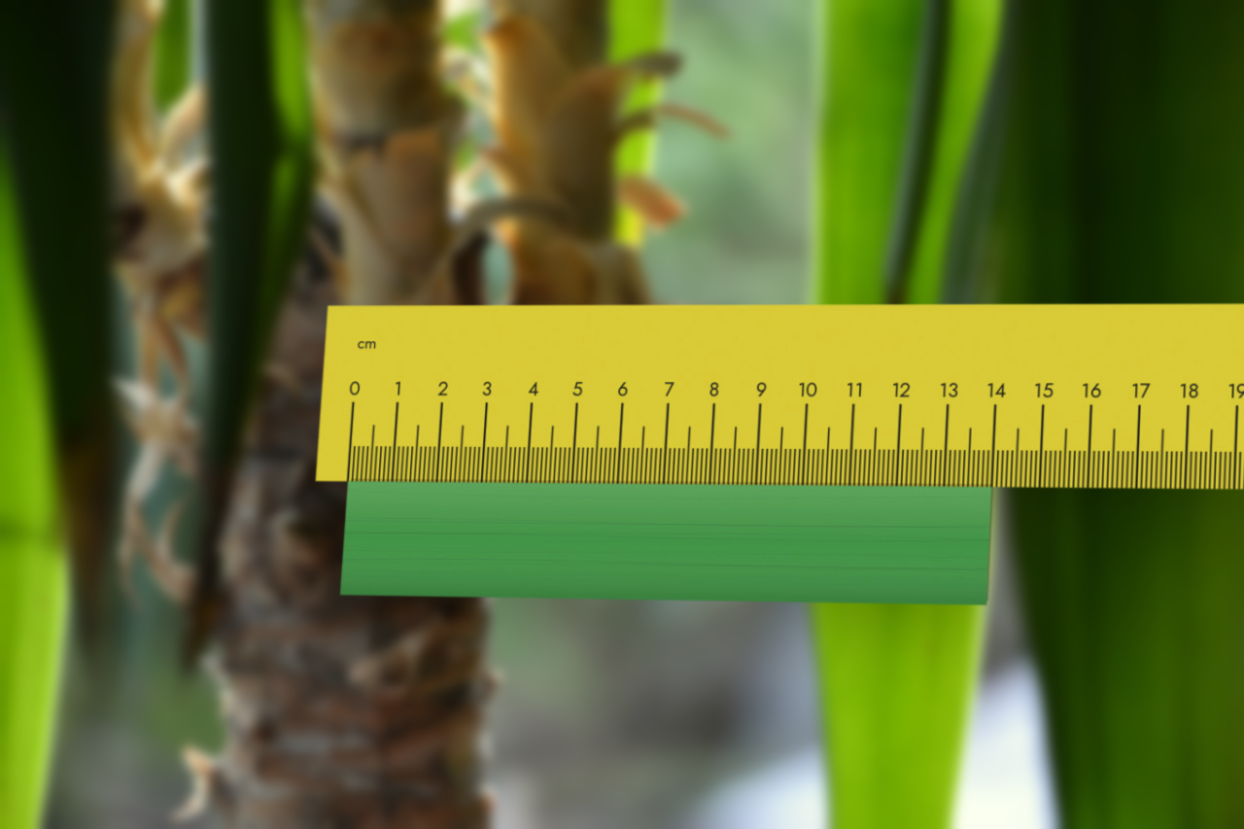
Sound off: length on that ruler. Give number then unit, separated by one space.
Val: 14 cm
